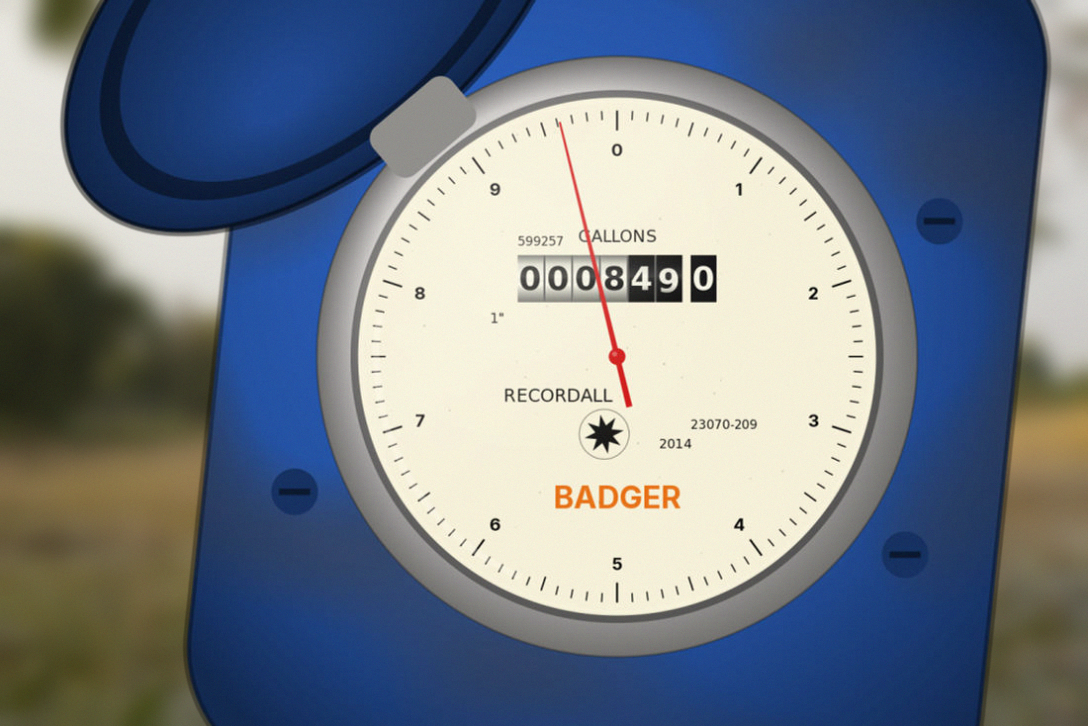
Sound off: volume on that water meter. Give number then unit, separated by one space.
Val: 8489.6 gal
